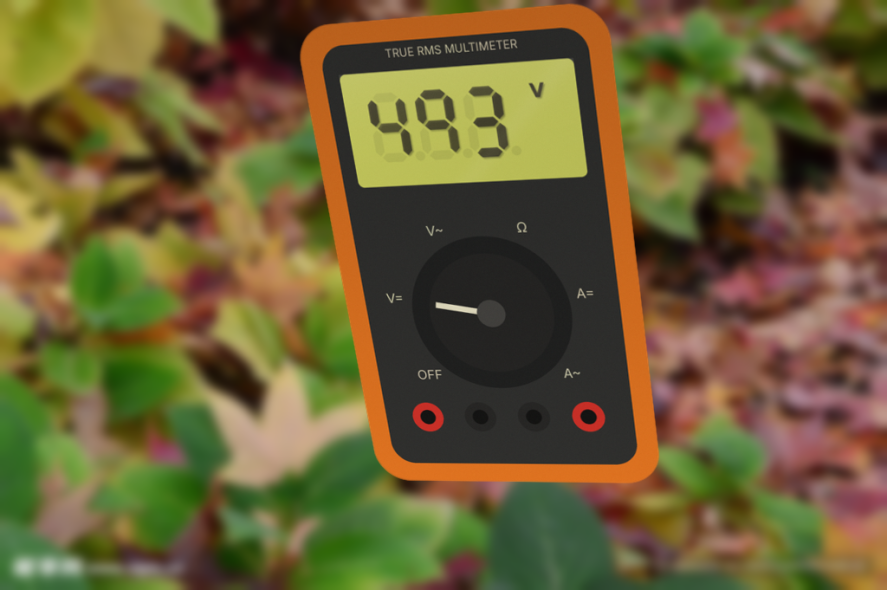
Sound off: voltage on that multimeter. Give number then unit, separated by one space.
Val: 493 V
